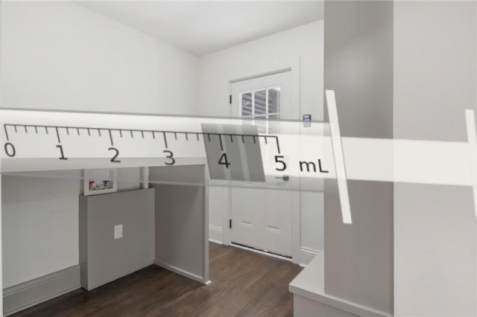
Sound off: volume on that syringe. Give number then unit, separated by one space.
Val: 3.7 mL
